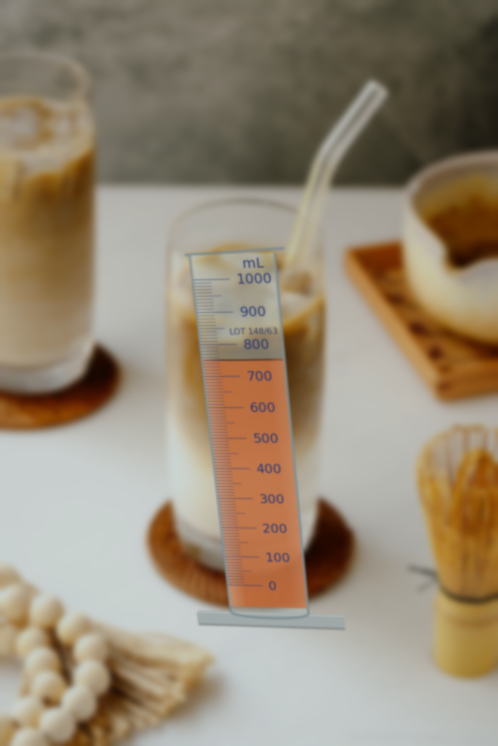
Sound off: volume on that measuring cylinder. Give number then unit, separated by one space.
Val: 750 mL
